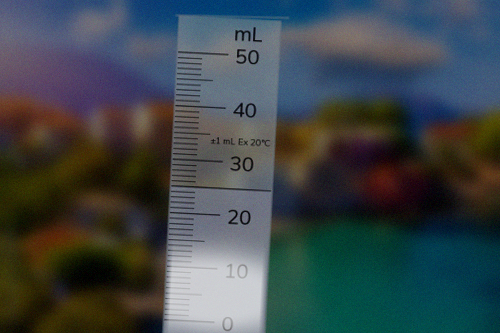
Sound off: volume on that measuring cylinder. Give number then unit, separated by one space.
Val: 25 mL
